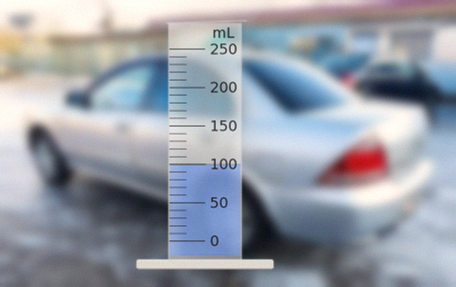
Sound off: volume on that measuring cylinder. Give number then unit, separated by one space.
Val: 100 mL
